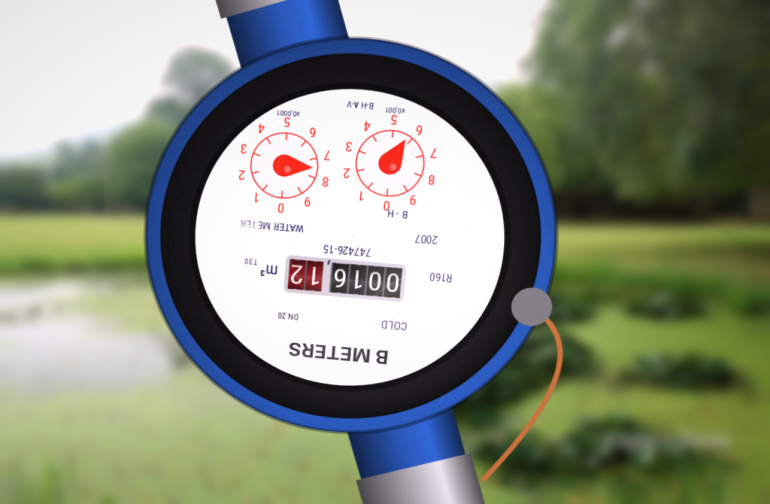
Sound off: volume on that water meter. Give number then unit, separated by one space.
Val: 16.1257 m³
